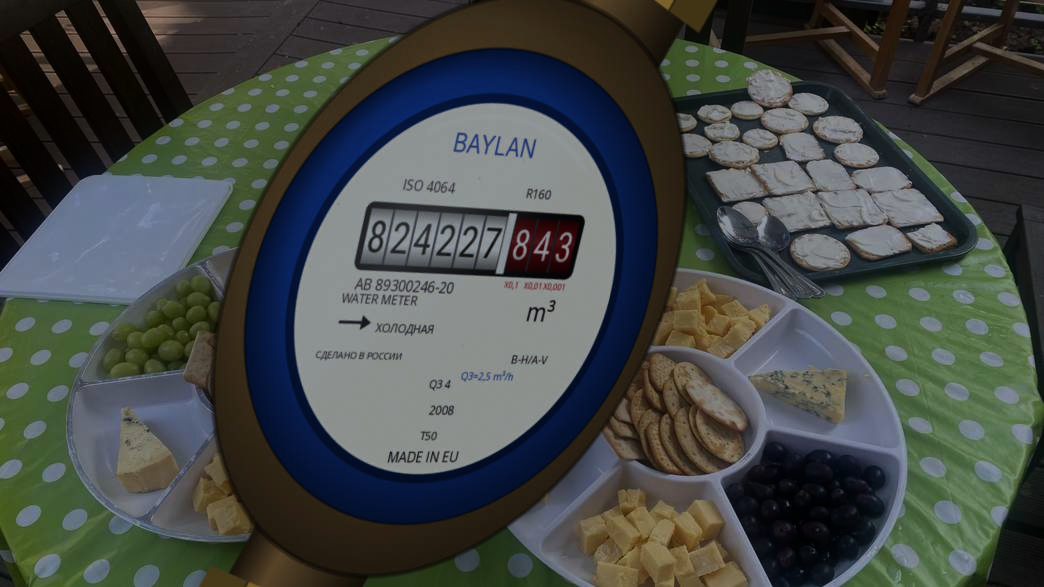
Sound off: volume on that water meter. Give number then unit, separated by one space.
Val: 824227.843 m³
